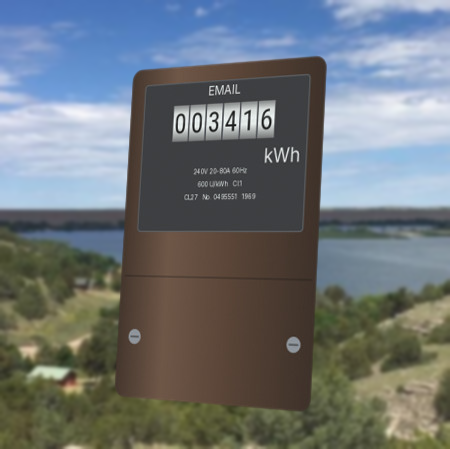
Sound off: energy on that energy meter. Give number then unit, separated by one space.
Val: 3416 kWh
